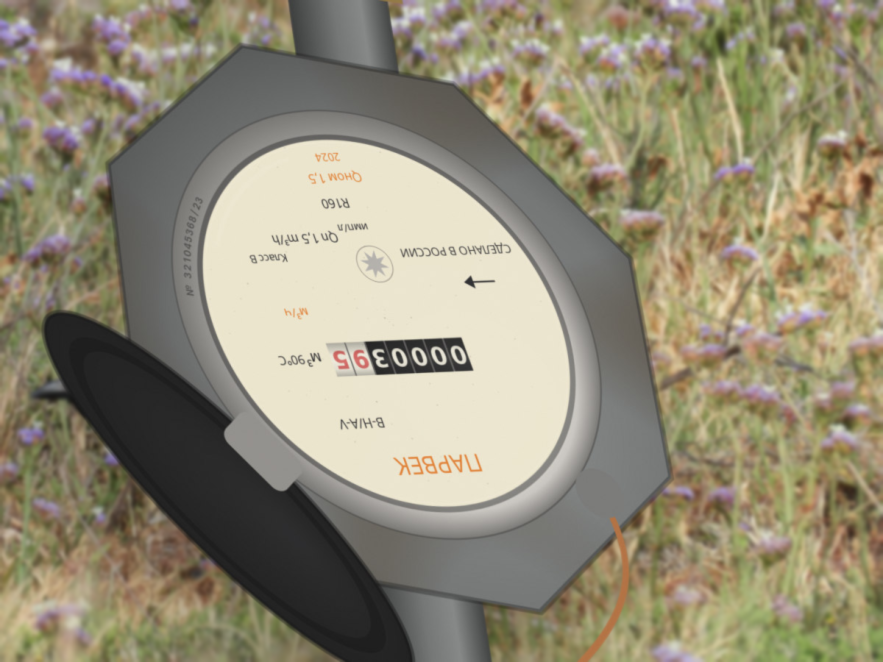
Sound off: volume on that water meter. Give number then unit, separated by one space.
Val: 3.95 m³
